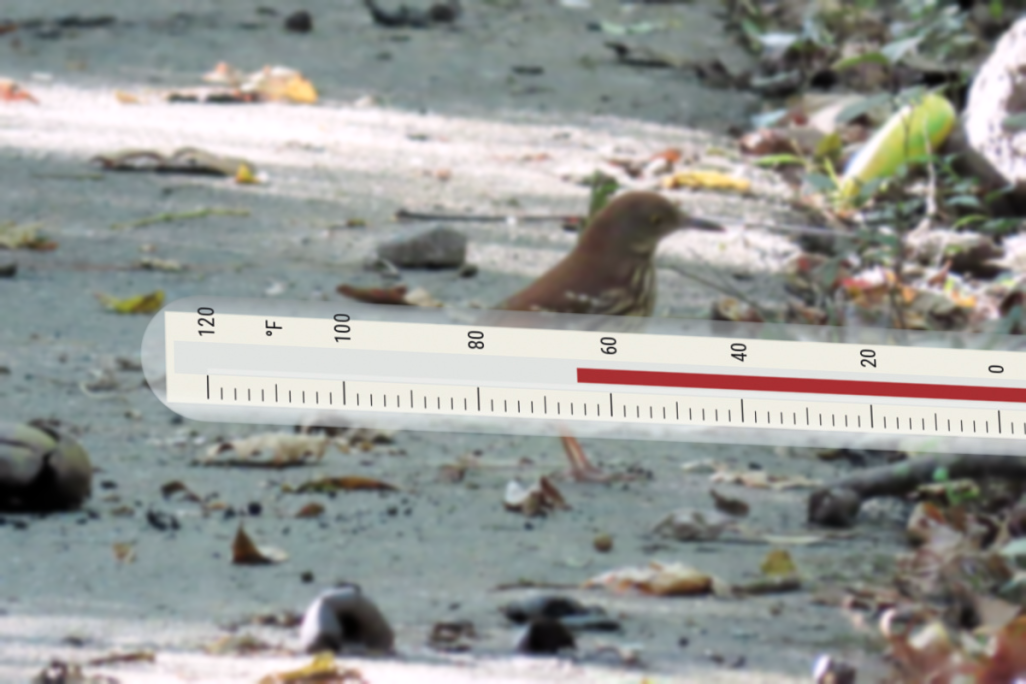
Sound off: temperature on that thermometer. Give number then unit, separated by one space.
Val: 65 °F
